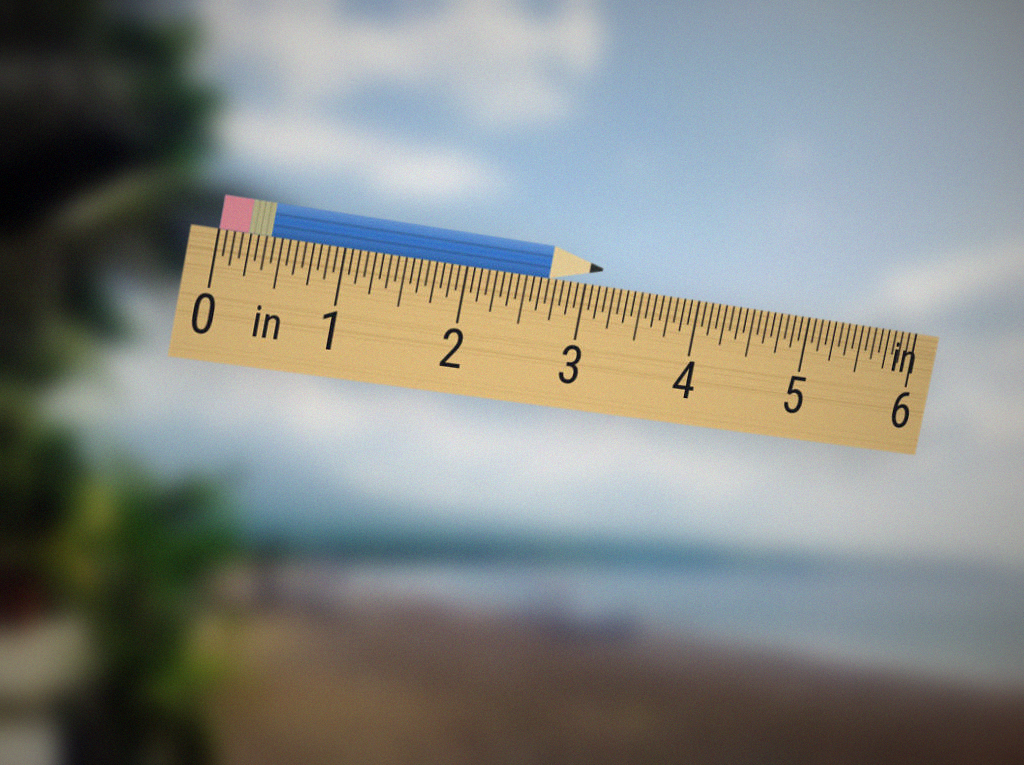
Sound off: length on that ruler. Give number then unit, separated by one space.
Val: 3.125 in
